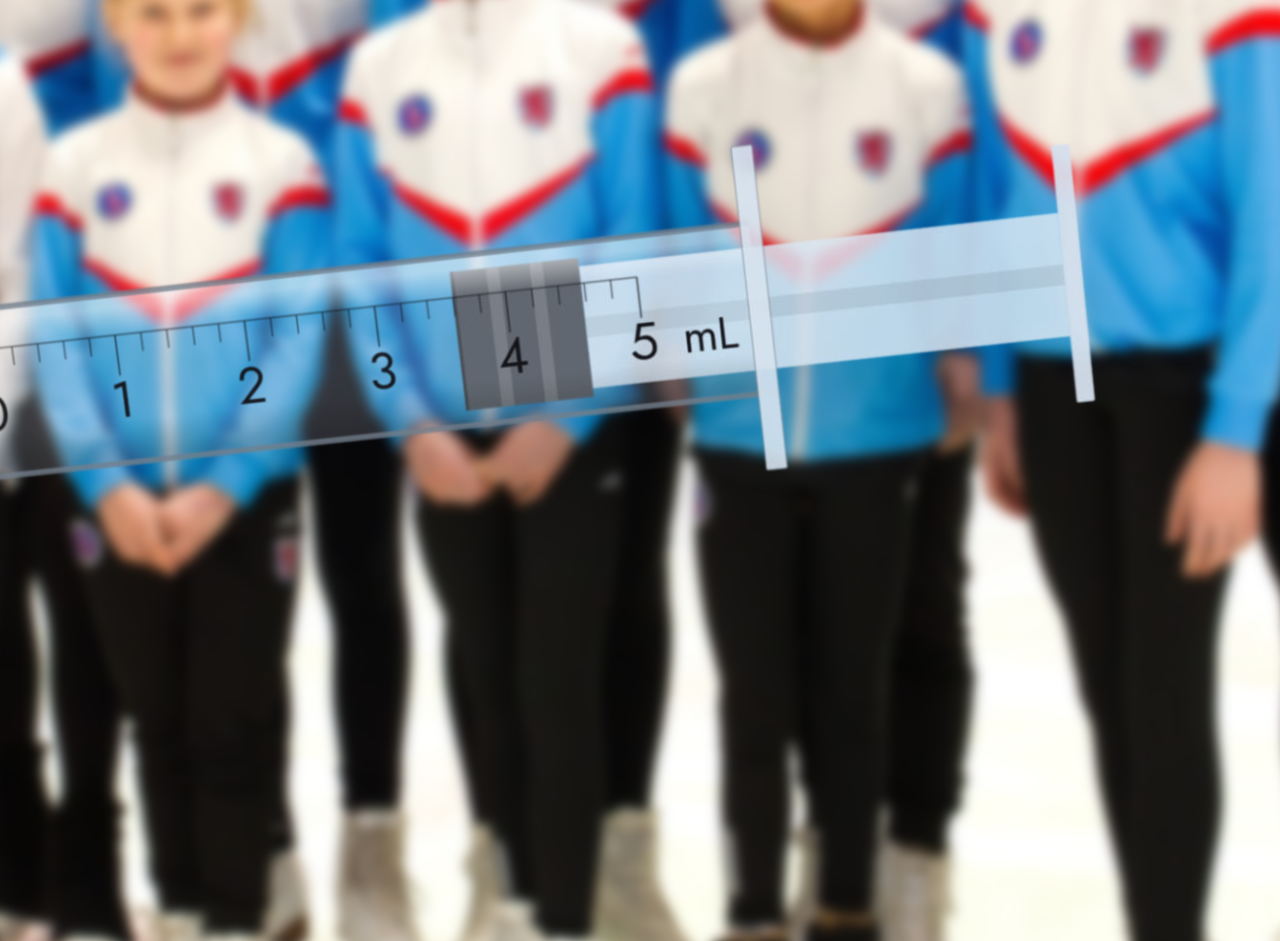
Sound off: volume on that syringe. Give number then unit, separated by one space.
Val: 3.6 mL
